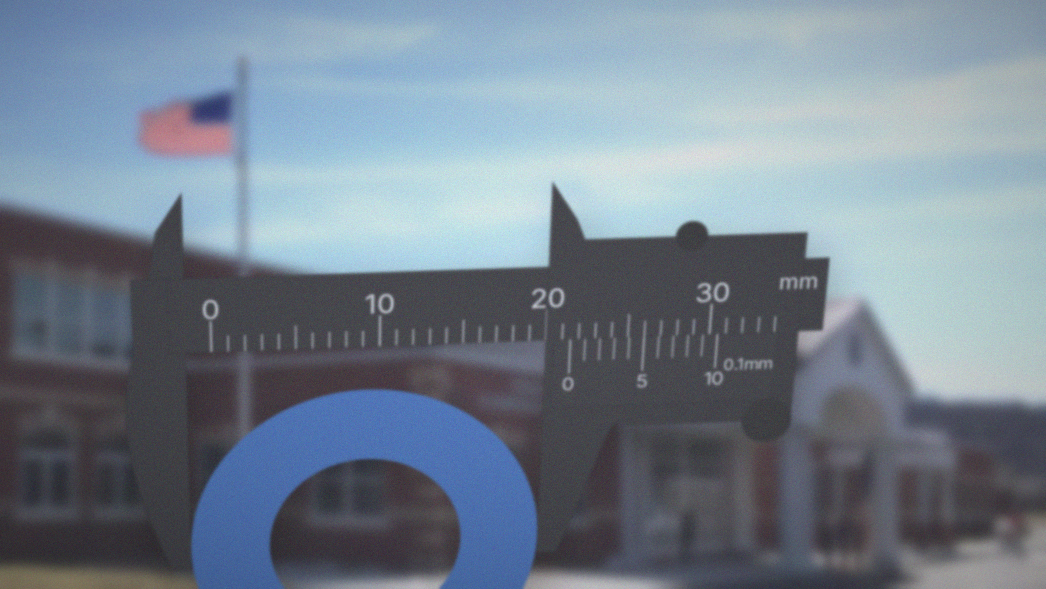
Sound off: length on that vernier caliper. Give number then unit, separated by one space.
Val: 21.5 mm
